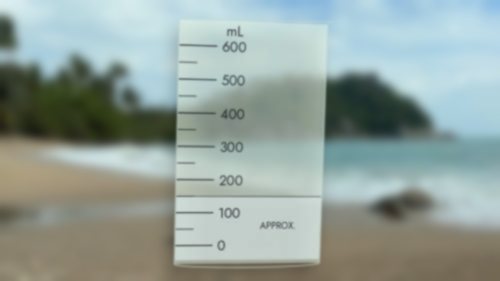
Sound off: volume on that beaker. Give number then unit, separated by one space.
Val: 150 mL
